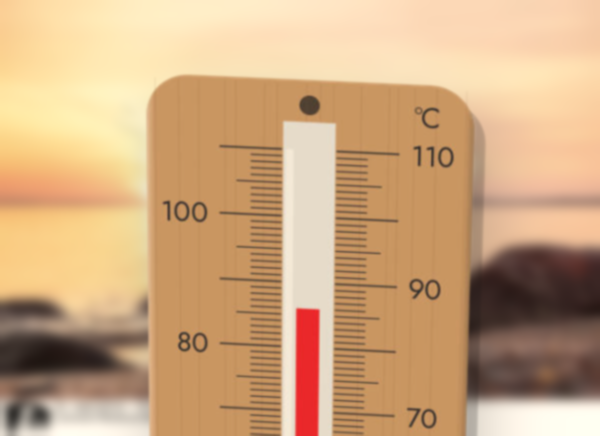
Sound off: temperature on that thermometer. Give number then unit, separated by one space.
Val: 86 °C
